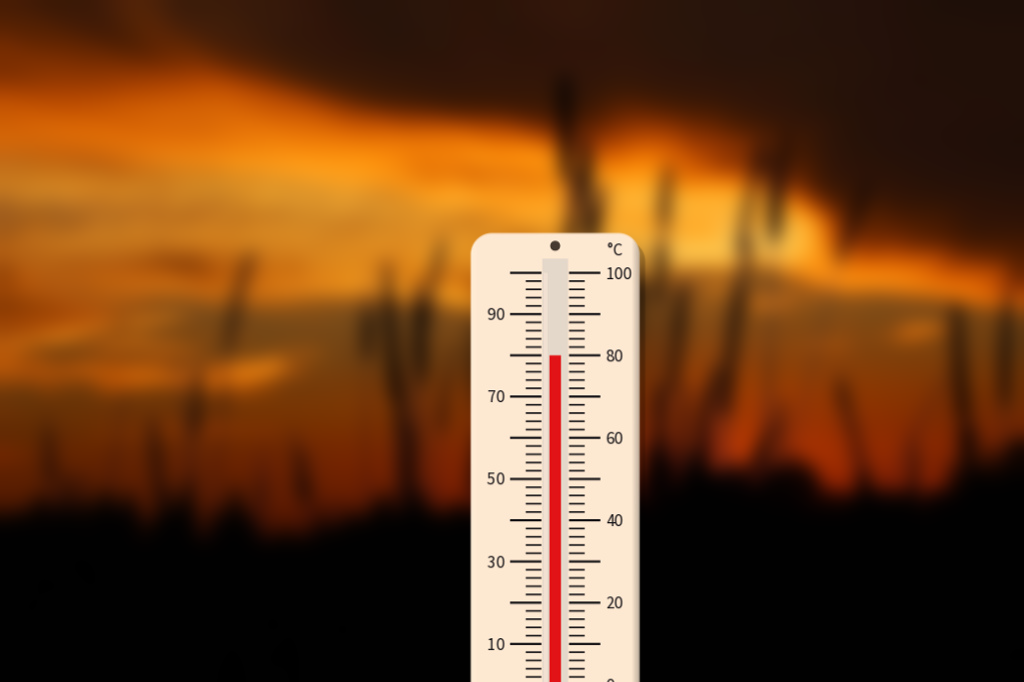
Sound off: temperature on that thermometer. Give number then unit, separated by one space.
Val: 80 °C
